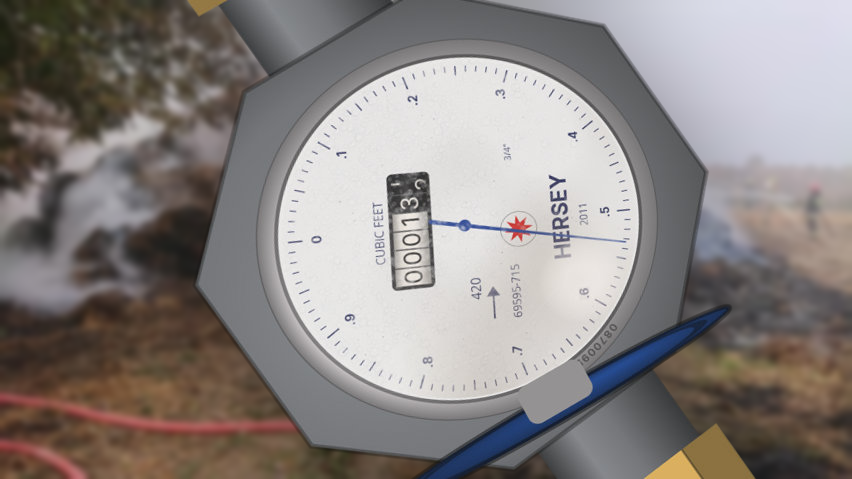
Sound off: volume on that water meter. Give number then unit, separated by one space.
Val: 131.53 ft³
